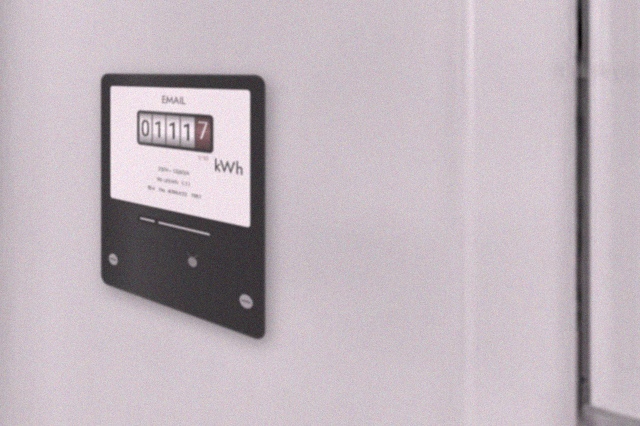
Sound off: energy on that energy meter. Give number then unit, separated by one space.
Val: 111.7 kWh
